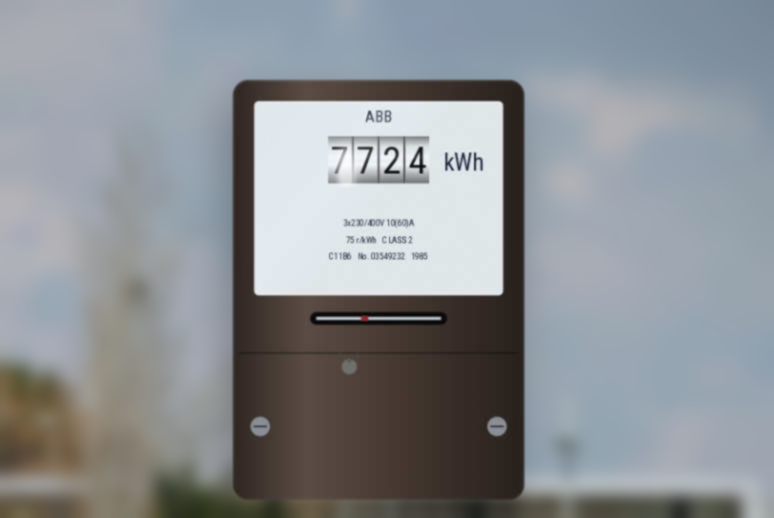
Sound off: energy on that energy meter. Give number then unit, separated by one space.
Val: 7724 kWh
